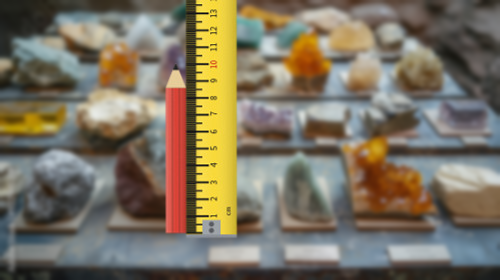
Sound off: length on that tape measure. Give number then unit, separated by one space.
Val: 10 cm
